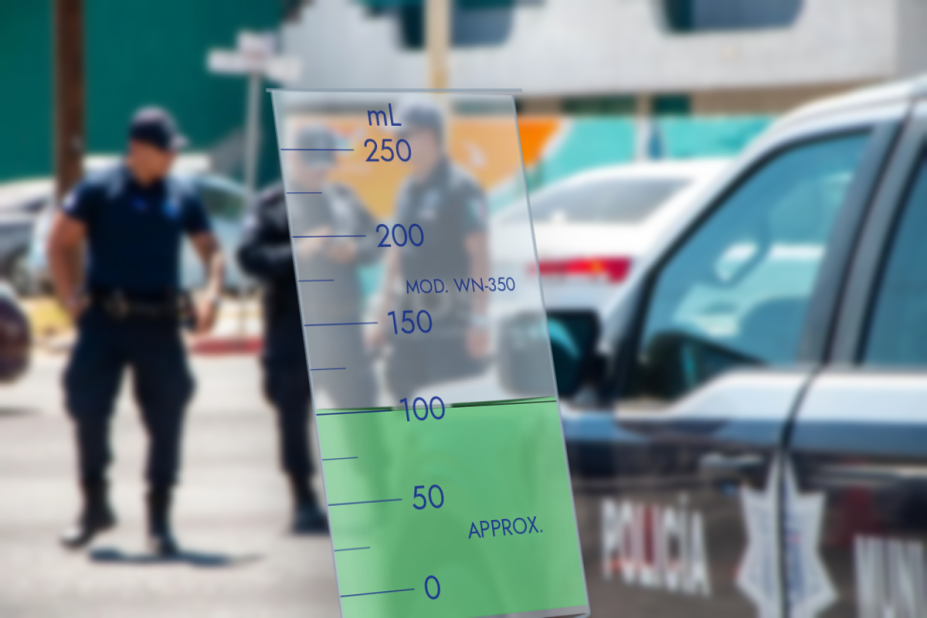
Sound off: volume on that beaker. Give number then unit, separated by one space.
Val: 100 mL
